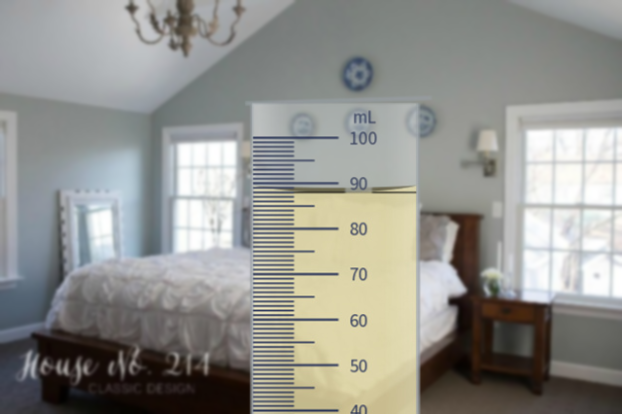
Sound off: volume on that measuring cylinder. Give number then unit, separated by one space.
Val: 88 mL
